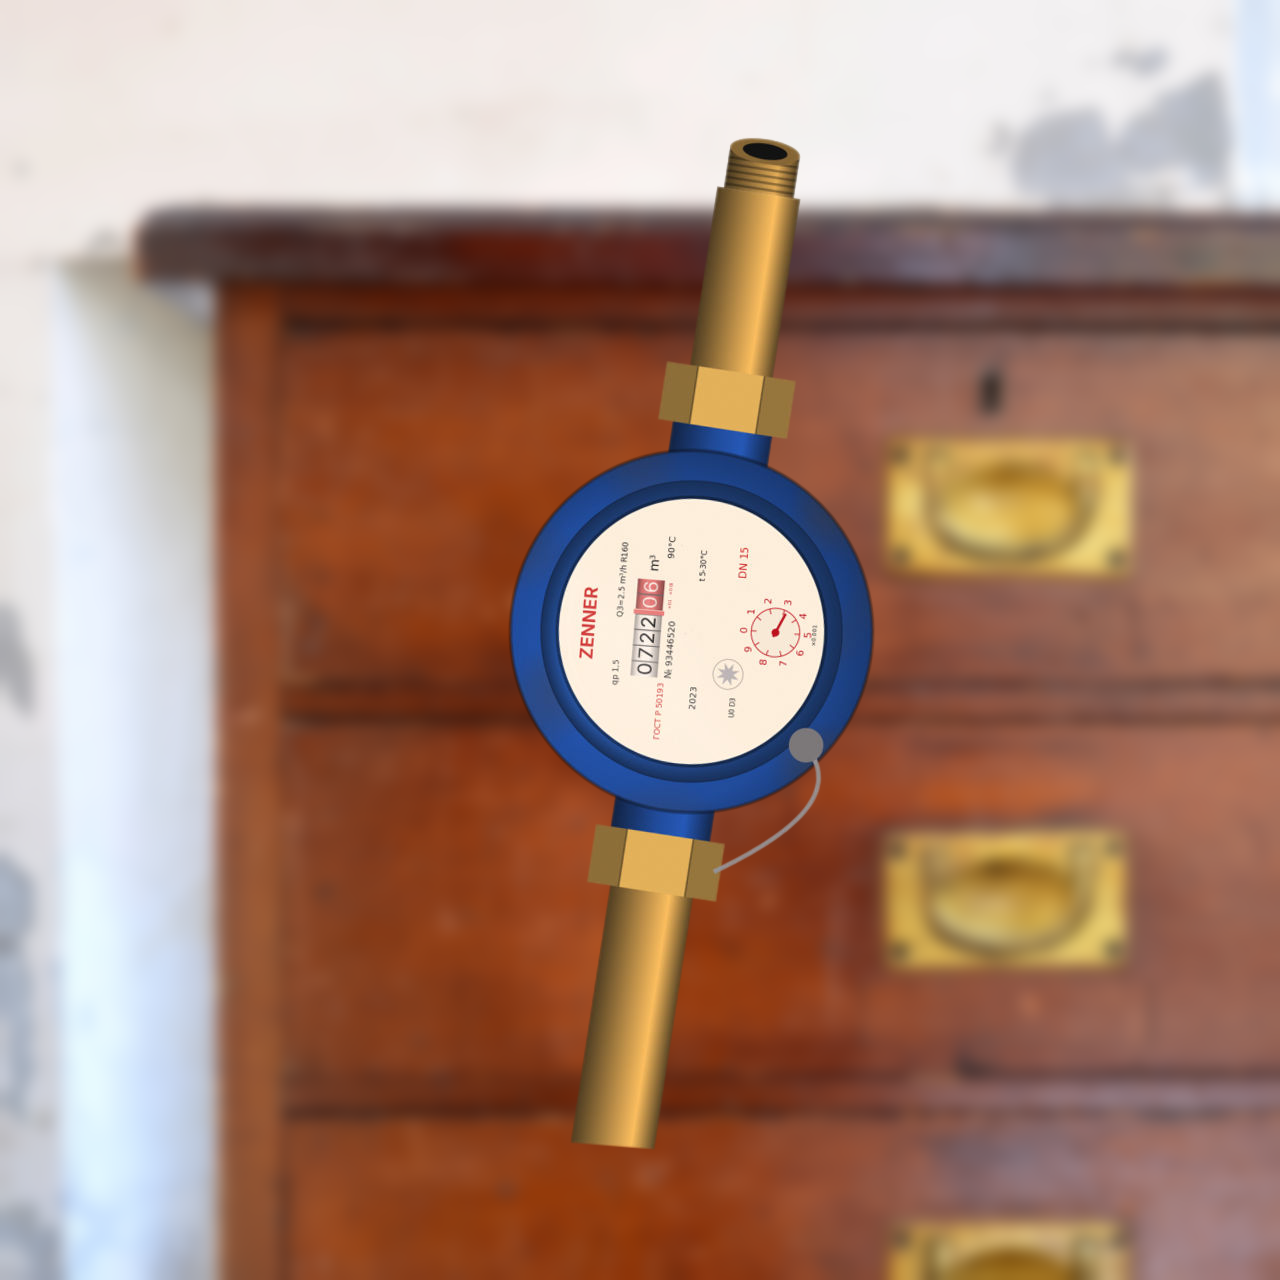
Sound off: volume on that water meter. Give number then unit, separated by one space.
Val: 722.063 m³
